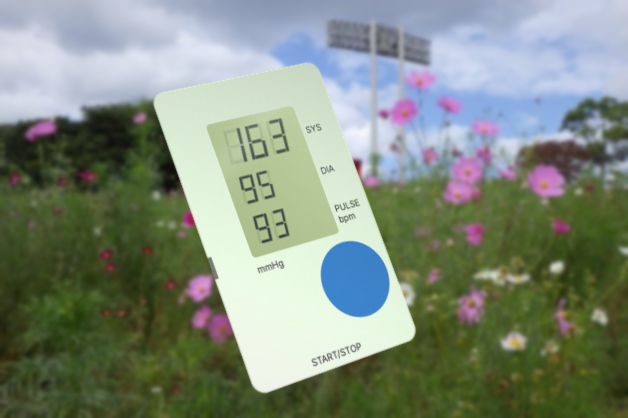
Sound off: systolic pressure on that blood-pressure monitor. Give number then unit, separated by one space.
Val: 163 mmHg
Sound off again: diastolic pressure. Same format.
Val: 95 mmHg
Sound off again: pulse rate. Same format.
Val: 93 bpm
